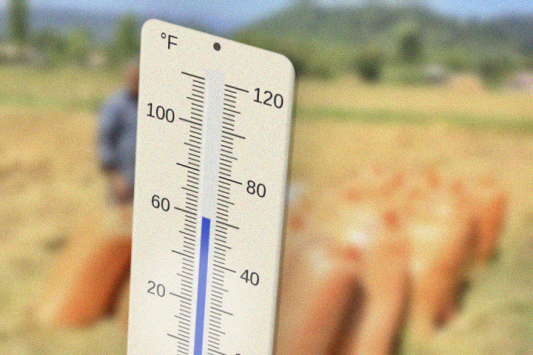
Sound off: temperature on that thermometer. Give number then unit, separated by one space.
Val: 60 °F
